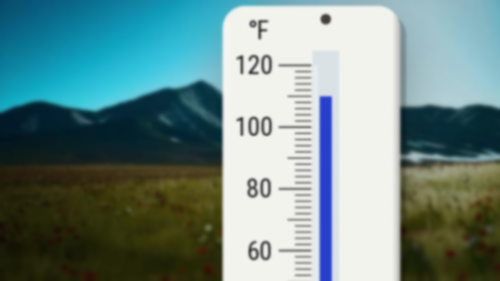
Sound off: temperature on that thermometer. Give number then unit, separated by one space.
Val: 110 °F
